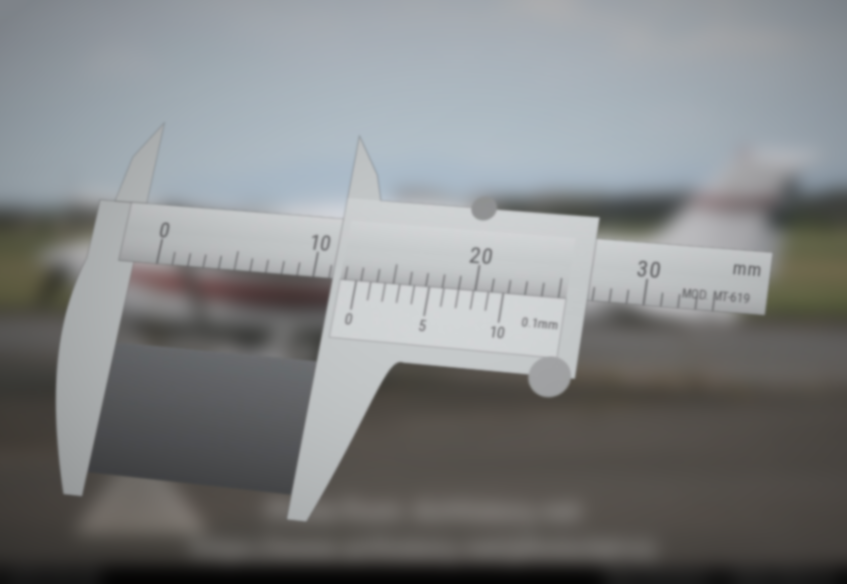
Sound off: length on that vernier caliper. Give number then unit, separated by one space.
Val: 12.7 mm
